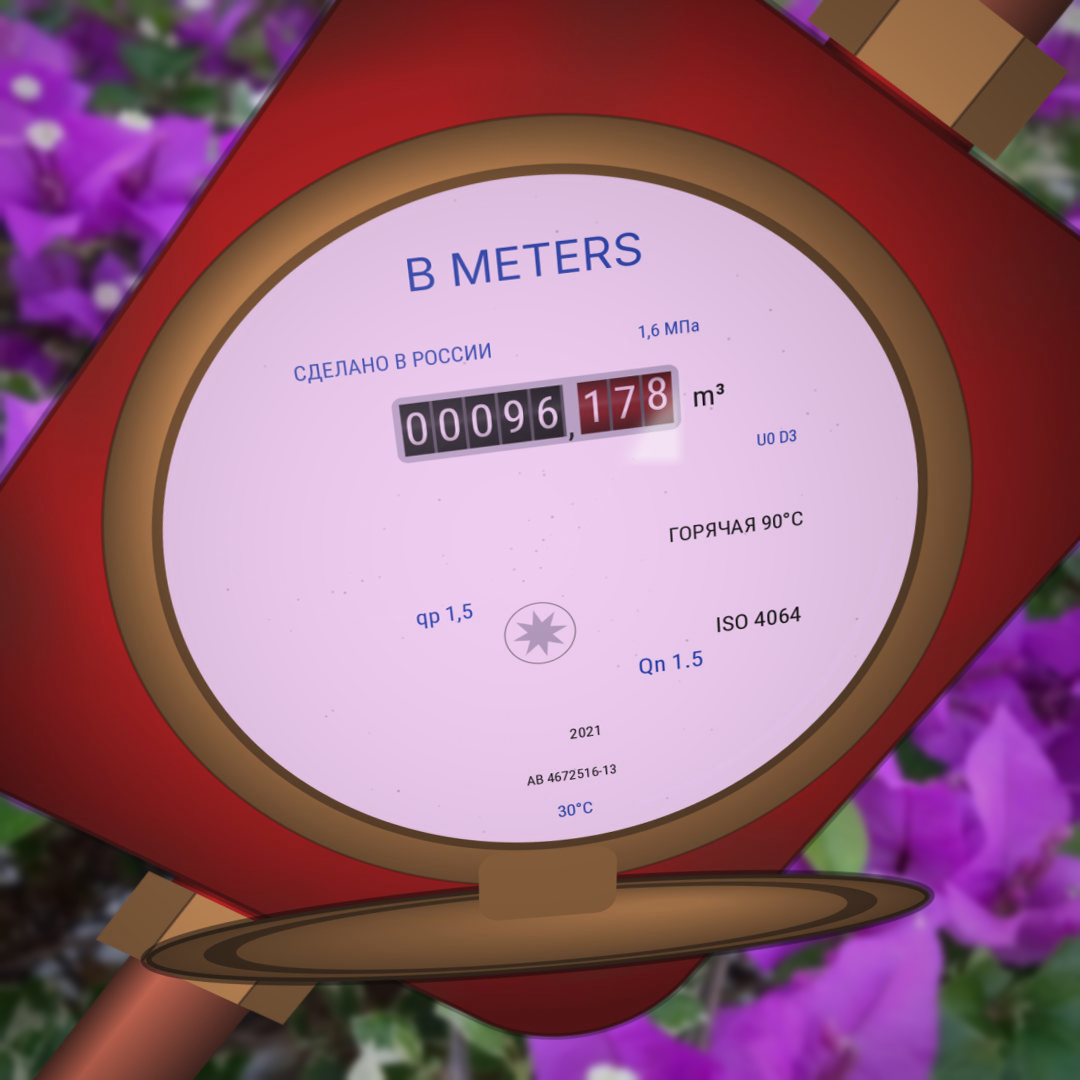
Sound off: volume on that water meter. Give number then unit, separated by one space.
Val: 96.178 m³
